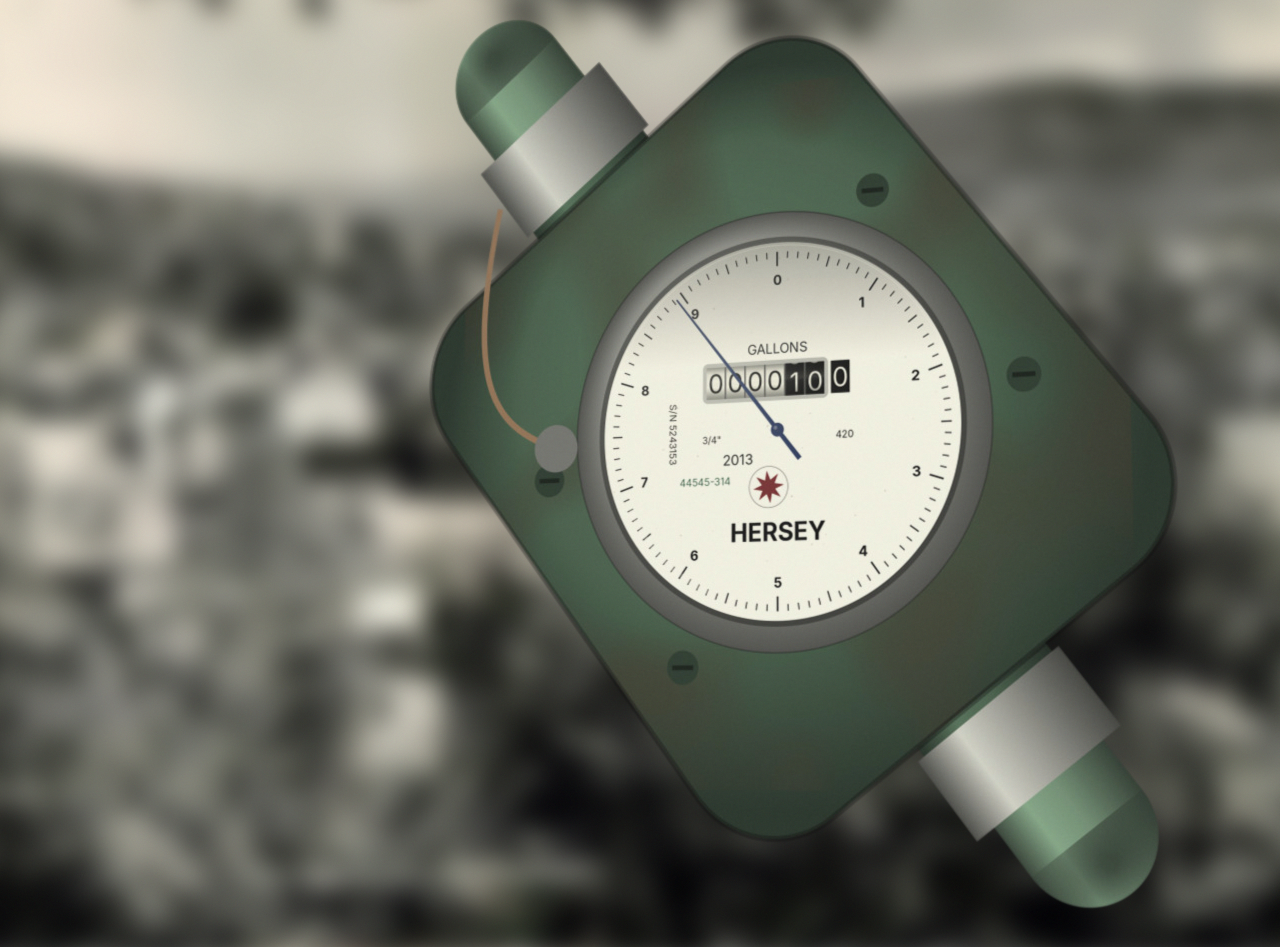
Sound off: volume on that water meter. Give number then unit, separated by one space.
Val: 98.9 gal
